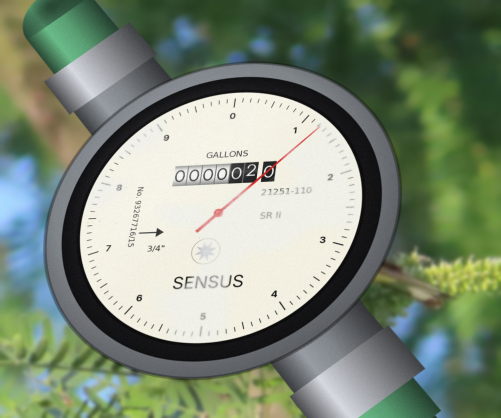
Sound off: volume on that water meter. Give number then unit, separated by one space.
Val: 21.2 gal
